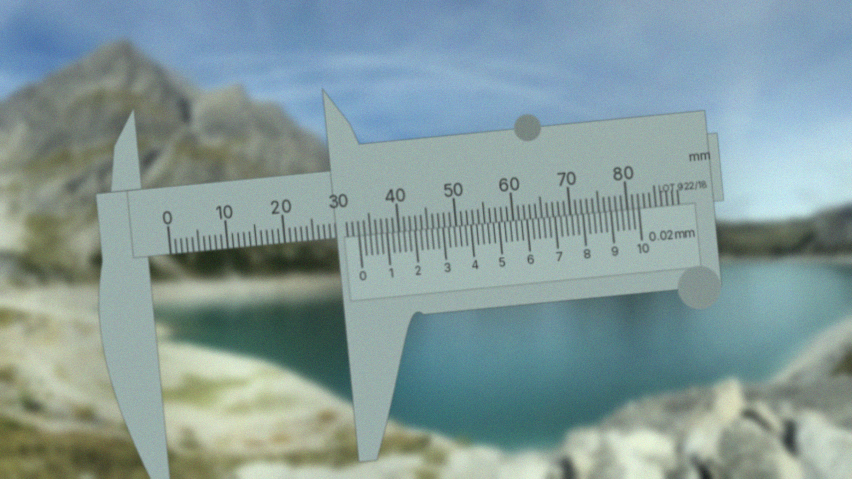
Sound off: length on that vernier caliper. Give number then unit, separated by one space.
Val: 33.0 mm
